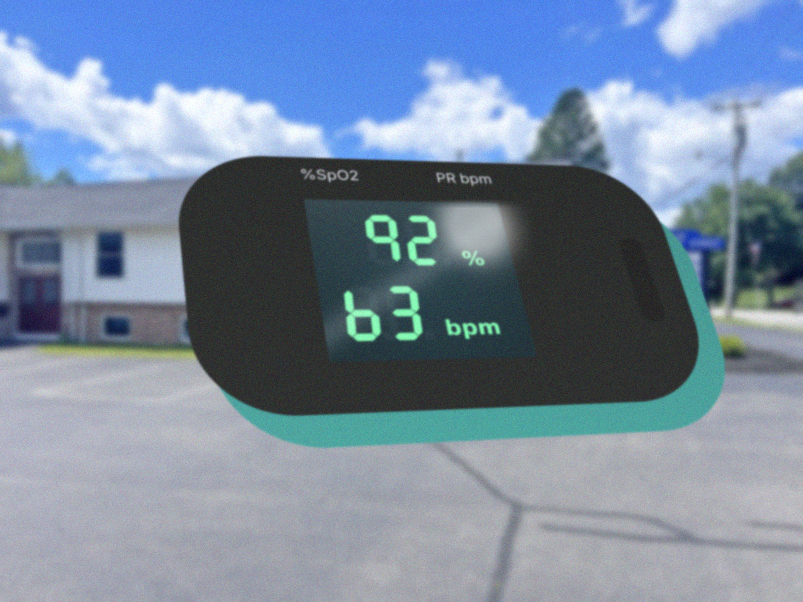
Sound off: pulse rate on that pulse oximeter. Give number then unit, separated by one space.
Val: 63 bpm
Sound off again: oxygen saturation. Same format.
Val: 92 %
